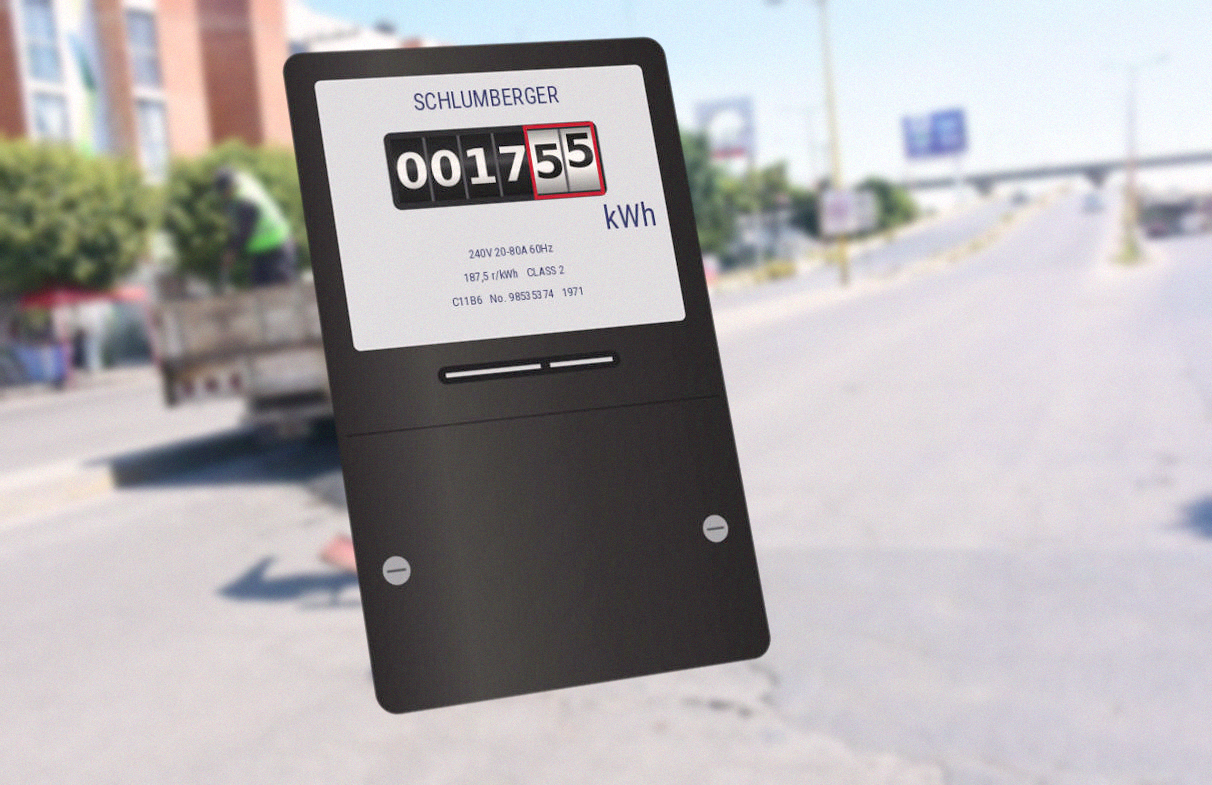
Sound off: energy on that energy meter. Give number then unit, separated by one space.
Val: 17.55 kWh
